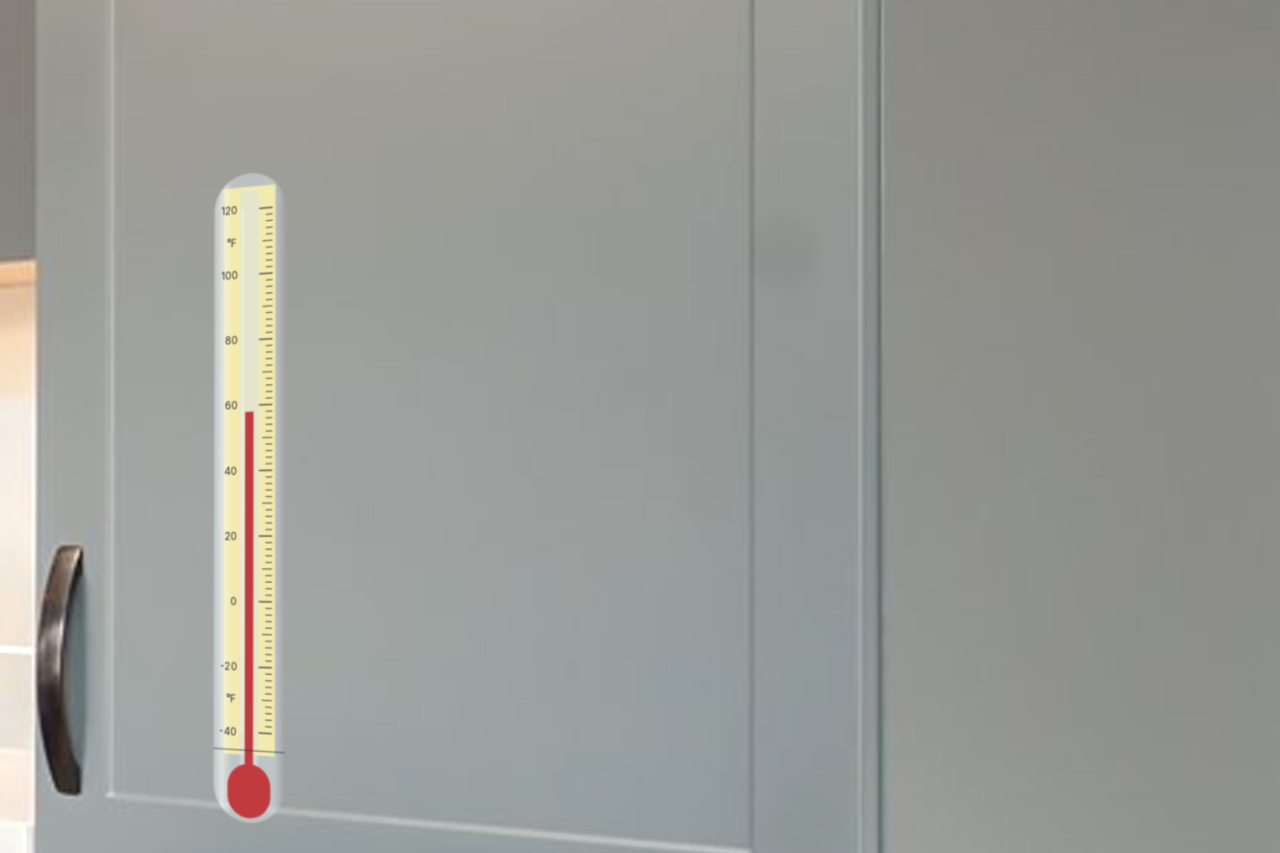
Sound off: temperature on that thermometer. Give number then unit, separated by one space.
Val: 58 °F
